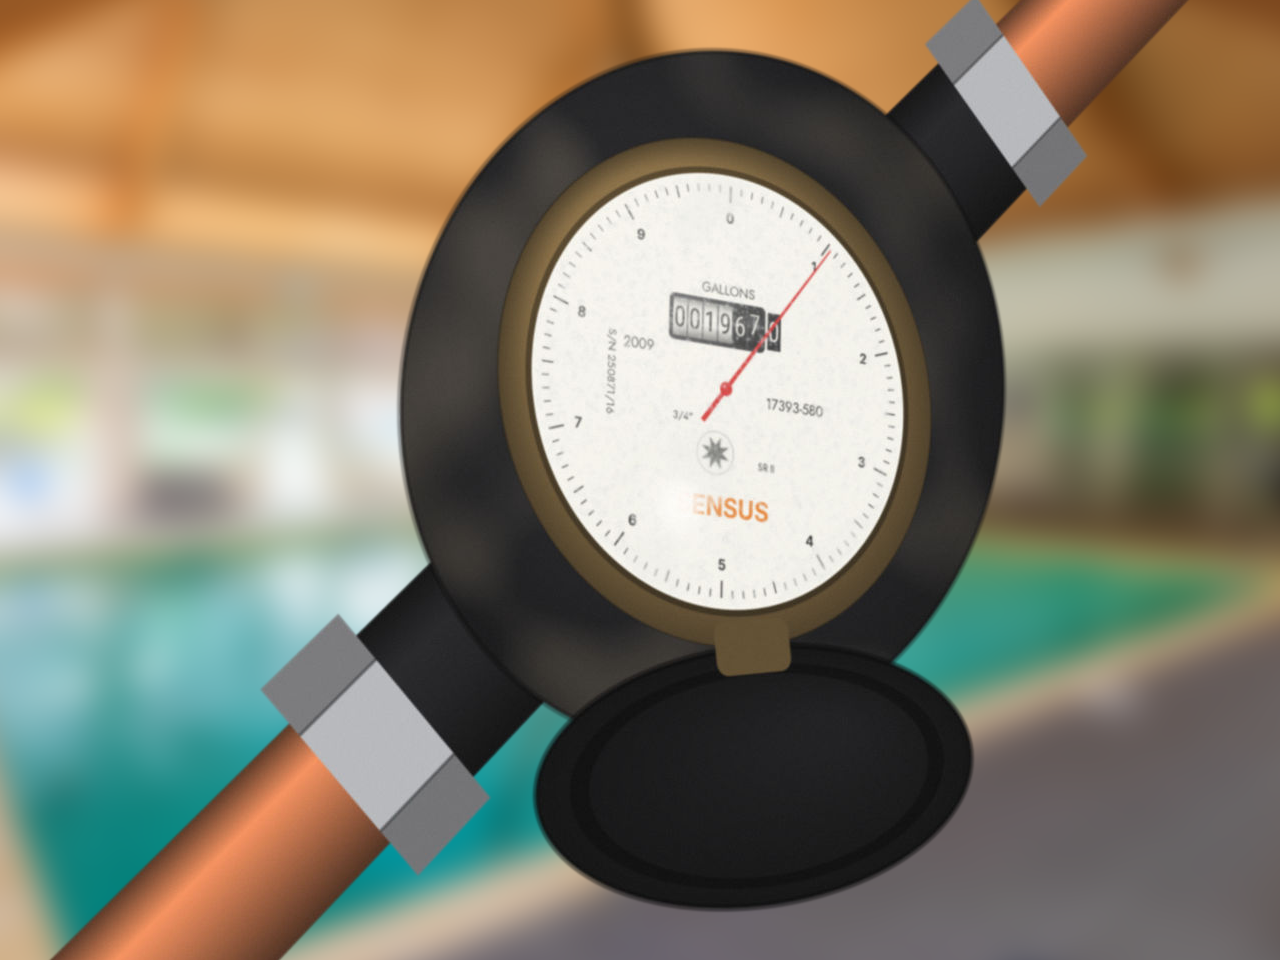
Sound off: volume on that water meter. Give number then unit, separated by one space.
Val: 19671.0 gal
